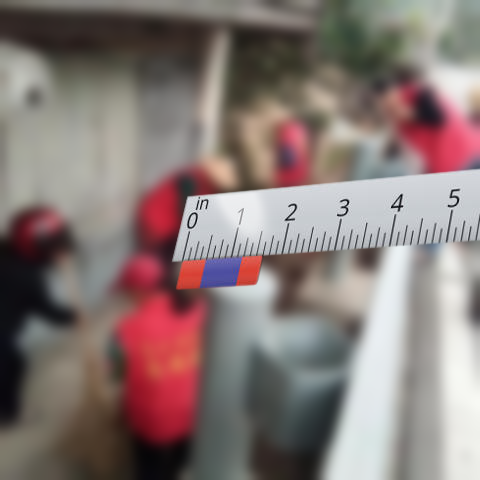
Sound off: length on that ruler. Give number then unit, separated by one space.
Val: 1.625 in
